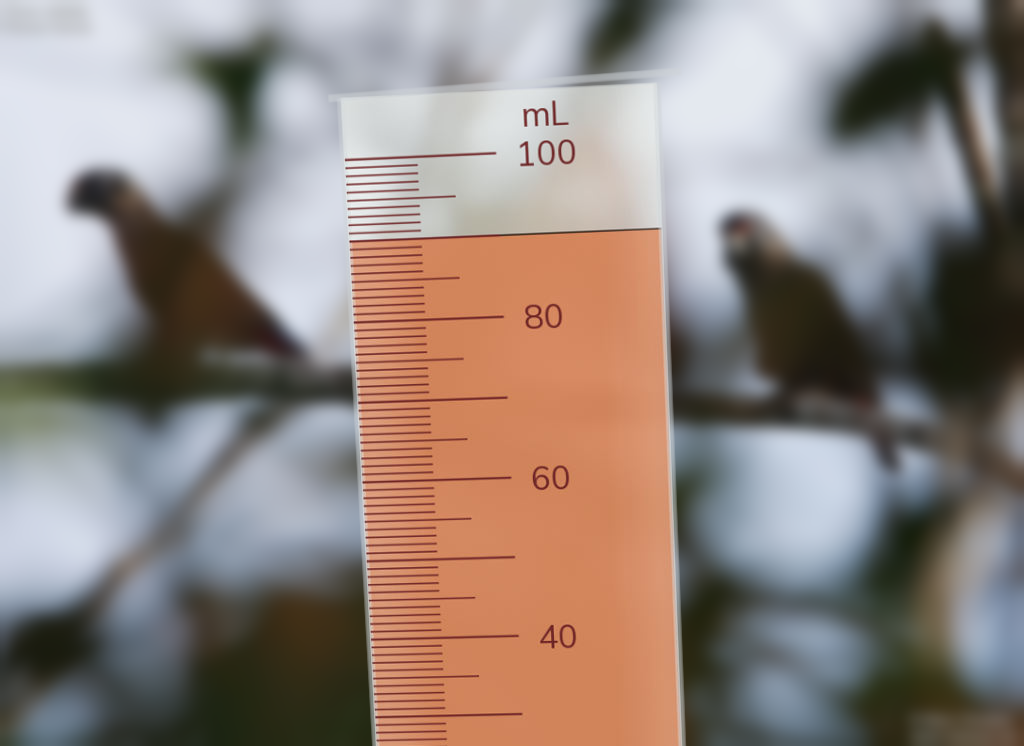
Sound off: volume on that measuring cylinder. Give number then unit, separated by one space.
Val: 90 mL
